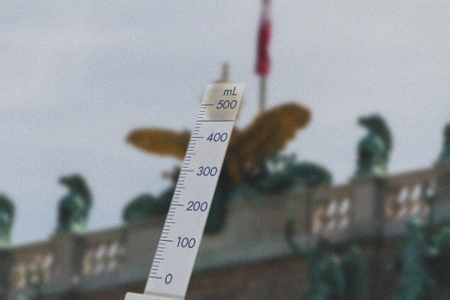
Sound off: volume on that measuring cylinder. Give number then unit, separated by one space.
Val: 450 mL
